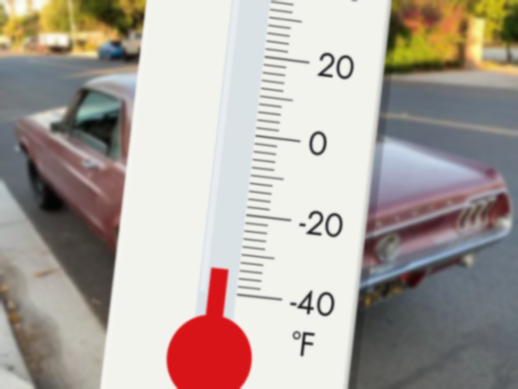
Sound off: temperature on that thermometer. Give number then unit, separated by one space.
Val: -34 °F
